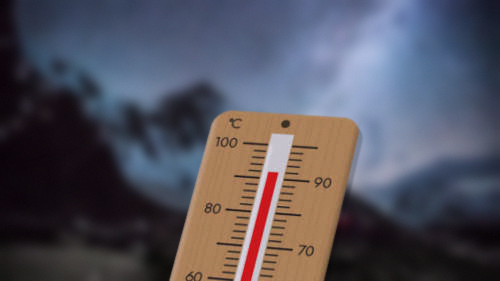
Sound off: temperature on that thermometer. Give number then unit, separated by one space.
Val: 92 °C
